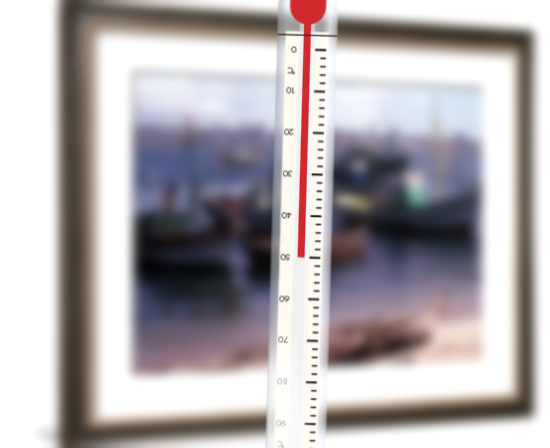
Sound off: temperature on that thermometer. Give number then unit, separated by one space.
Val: 50 °C
